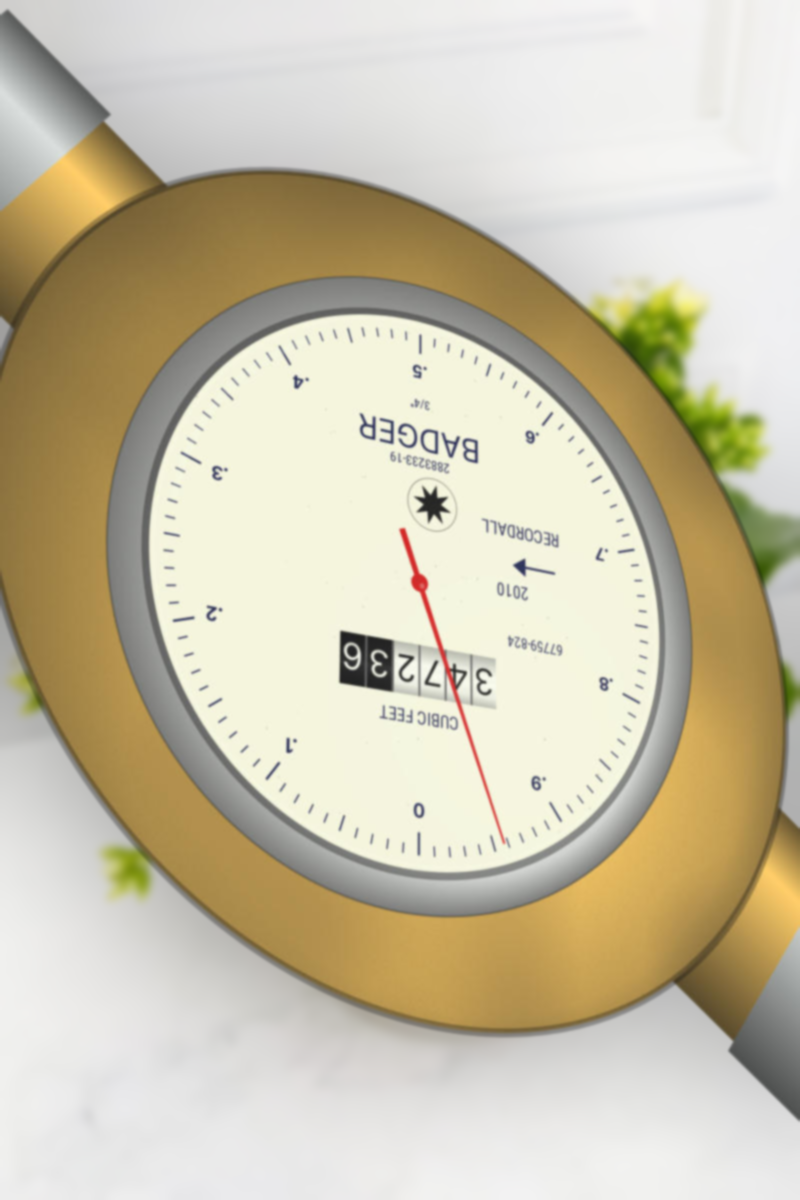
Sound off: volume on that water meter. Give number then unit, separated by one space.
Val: 347235.94 ft³
